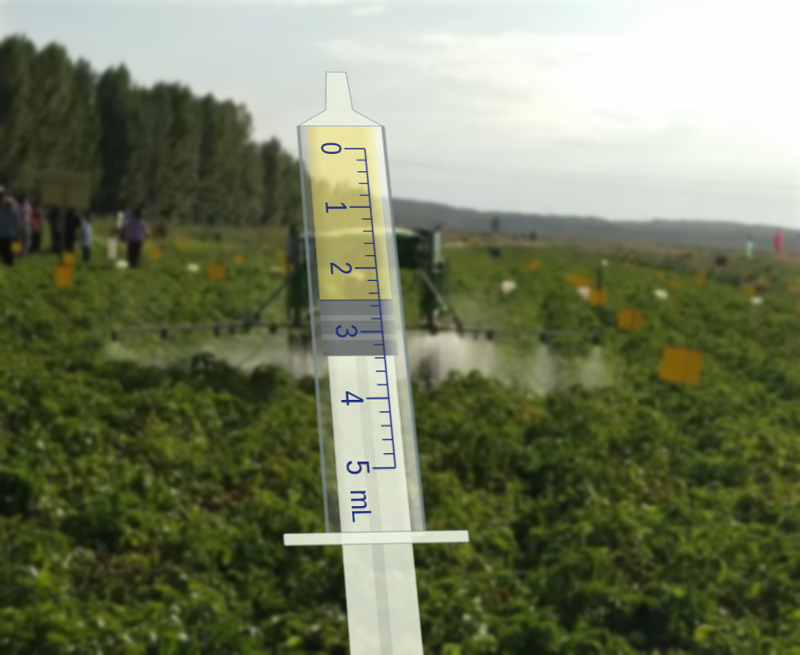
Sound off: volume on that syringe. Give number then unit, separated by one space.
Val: 2.5 mL
